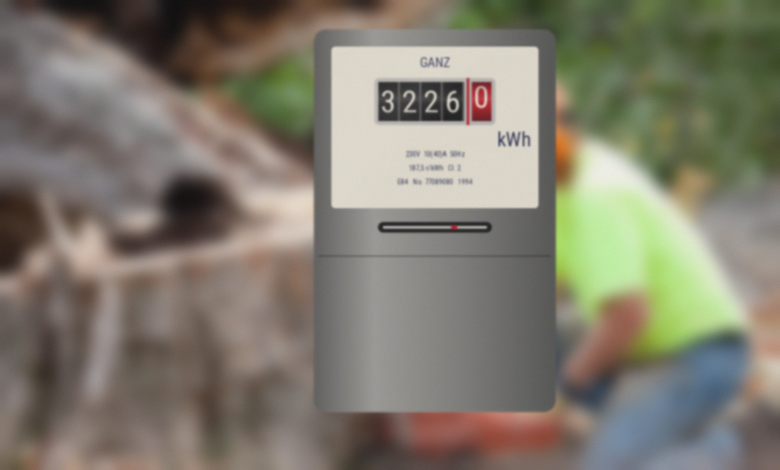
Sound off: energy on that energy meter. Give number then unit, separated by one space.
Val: 3226.0 kWh
